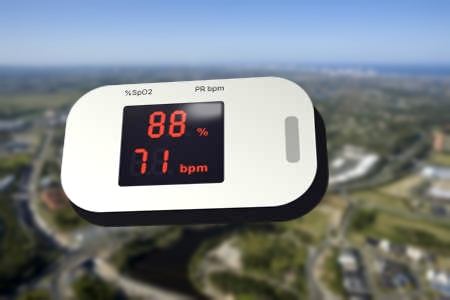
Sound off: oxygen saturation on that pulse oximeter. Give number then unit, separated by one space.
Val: 88 %
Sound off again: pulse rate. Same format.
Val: 71 bpm
